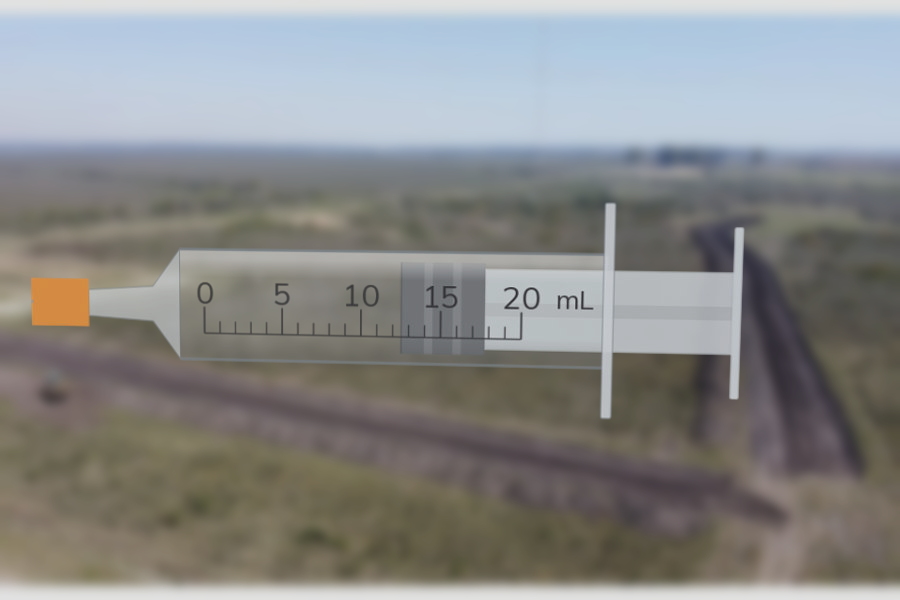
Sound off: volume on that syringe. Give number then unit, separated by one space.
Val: 12.5 mL
